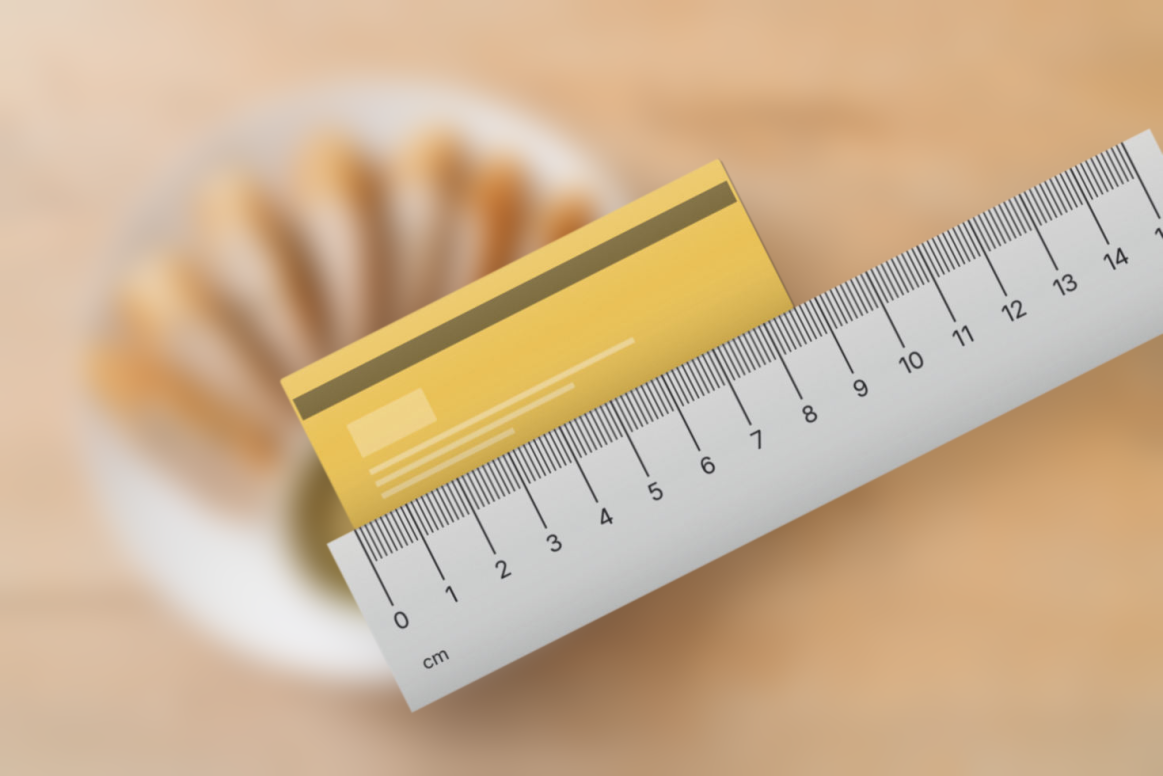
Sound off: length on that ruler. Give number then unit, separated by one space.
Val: 8.6 cm
